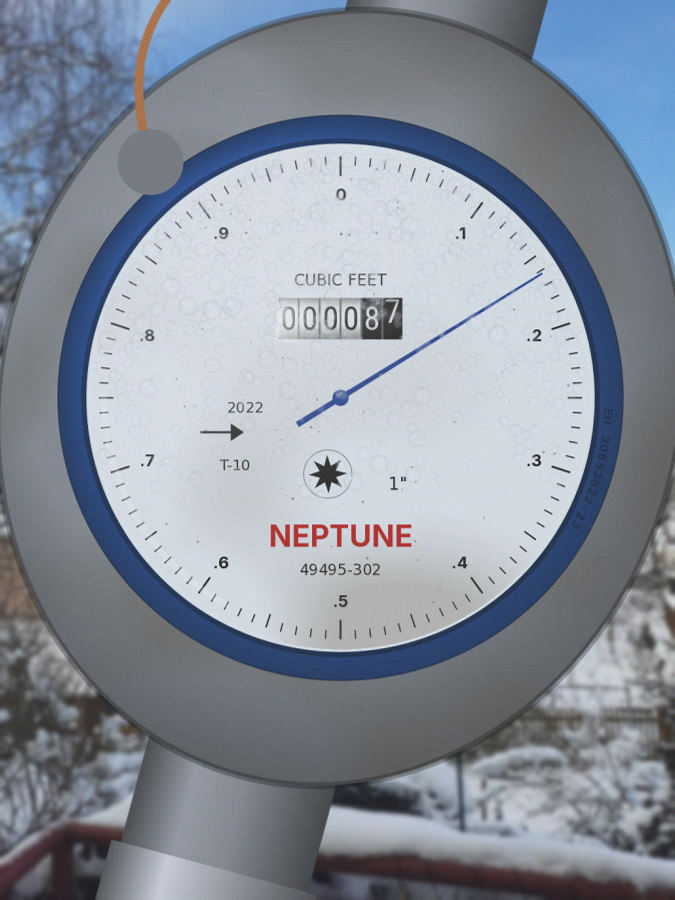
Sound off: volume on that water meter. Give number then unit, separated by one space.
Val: 87.16 ft³
